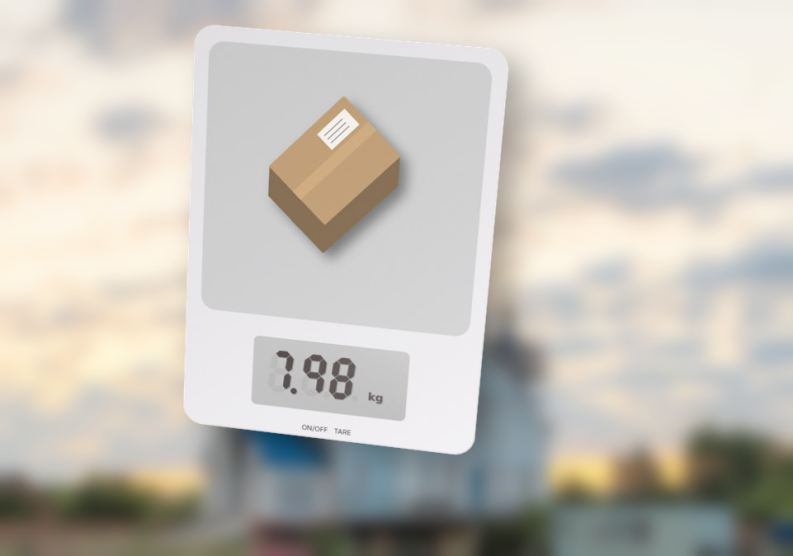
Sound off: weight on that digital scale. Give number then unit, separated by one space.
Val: 7.98 kg
